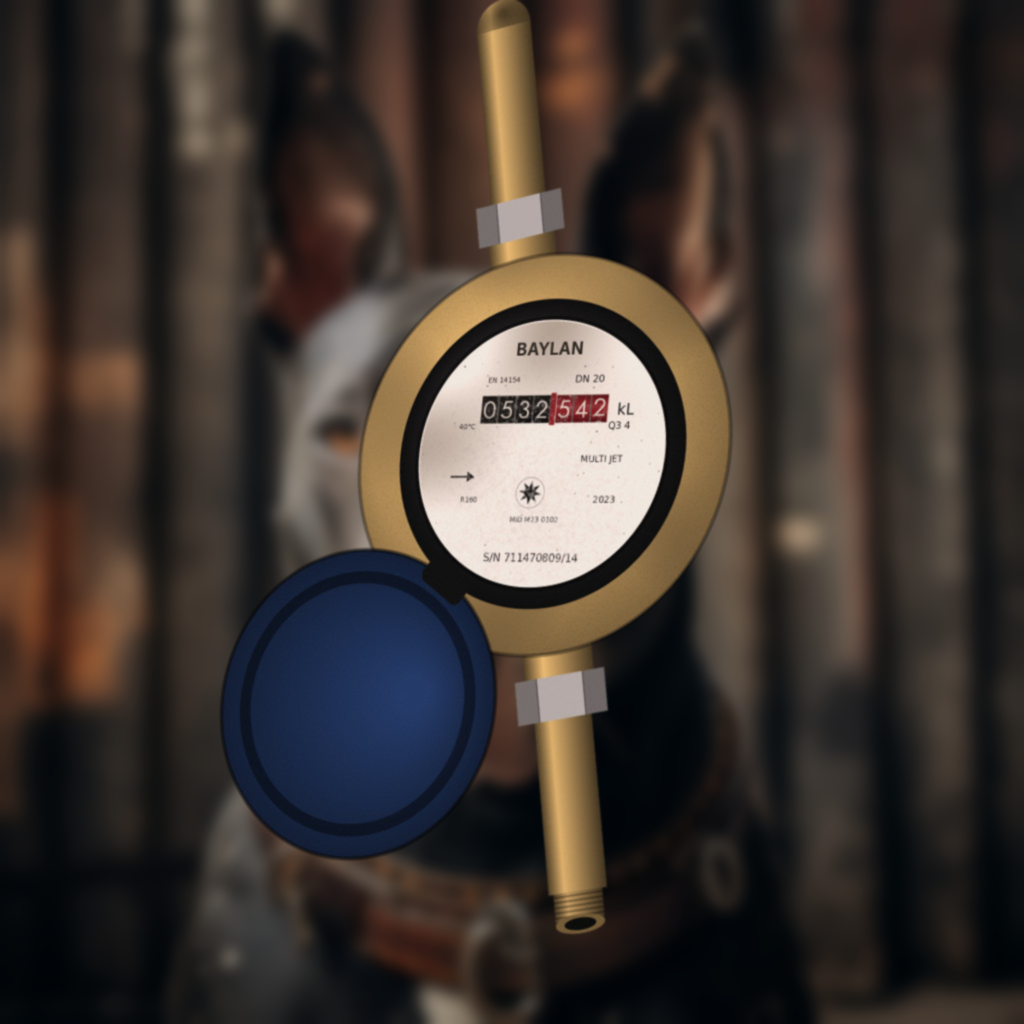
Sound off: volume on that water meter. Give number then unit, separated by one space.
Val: 532.542 kL
